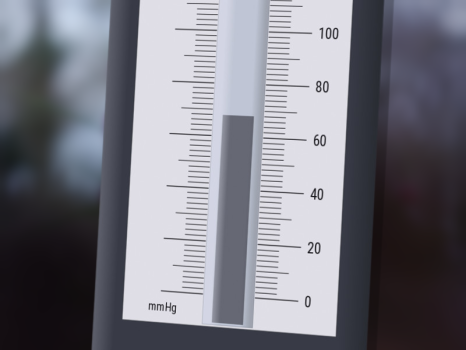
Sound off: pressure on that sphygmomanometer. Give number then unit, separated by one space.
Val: 68 mmHg
